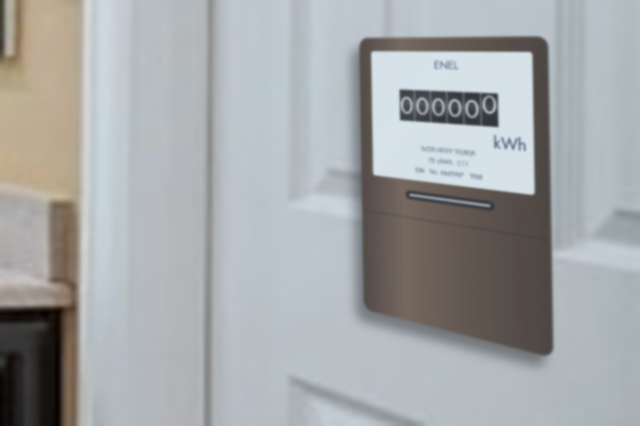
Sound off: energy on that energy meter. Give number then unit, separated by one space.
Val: 0 kWh
